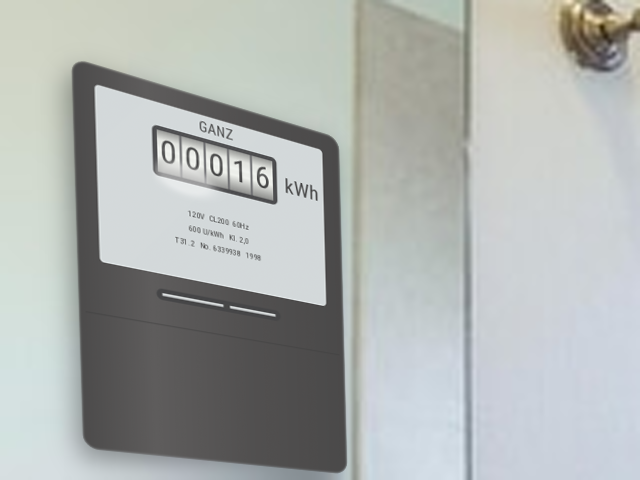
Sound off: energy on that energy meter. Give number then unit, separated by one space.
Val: 16 kWh
